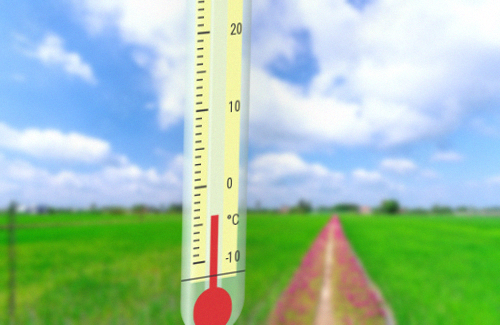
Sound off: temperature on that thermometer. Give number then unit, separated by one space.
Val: -4 °C
